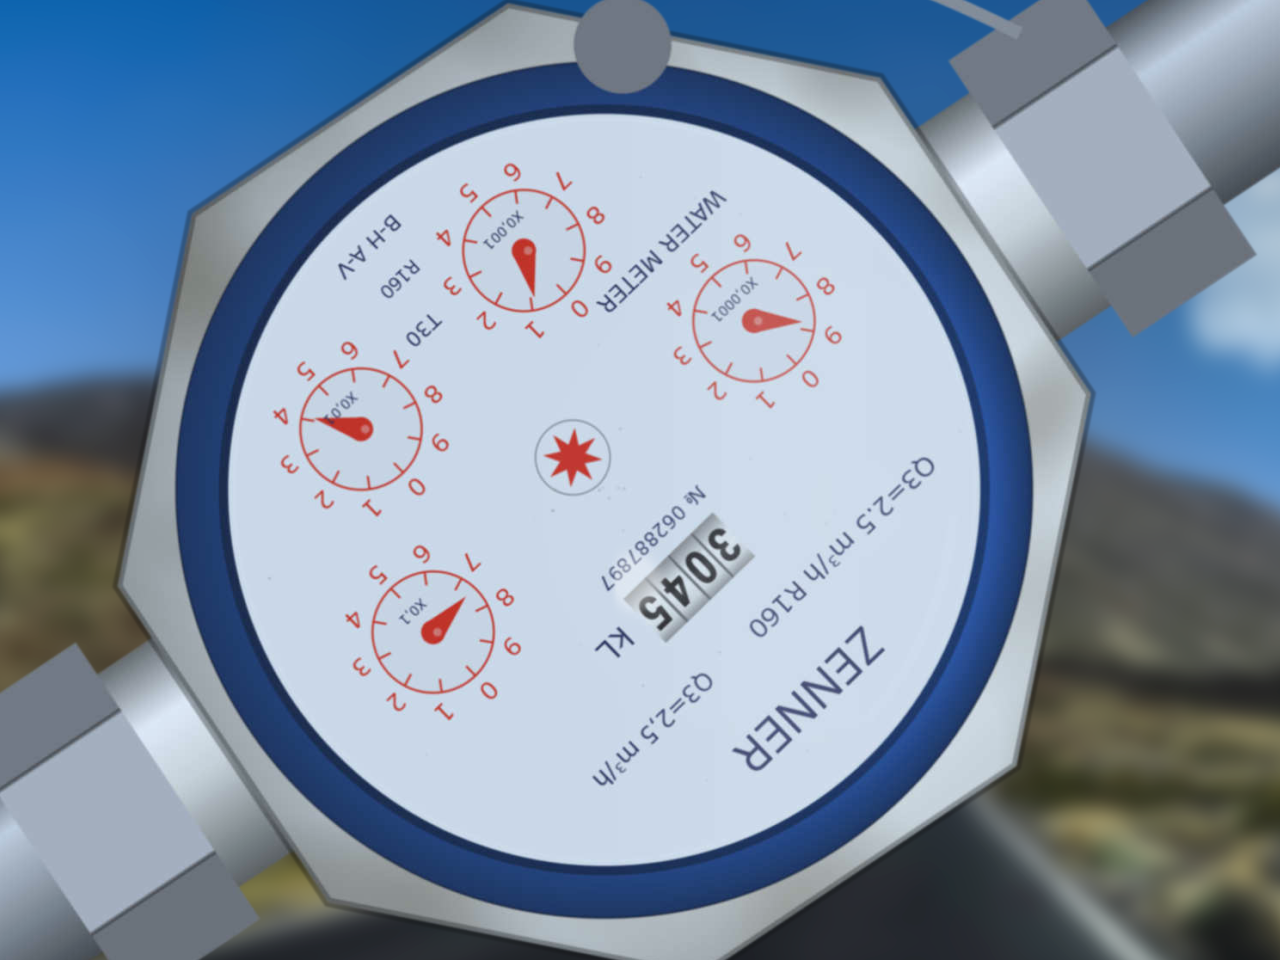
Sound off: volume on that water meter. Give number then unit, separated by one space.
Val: 3045.7408 kL
